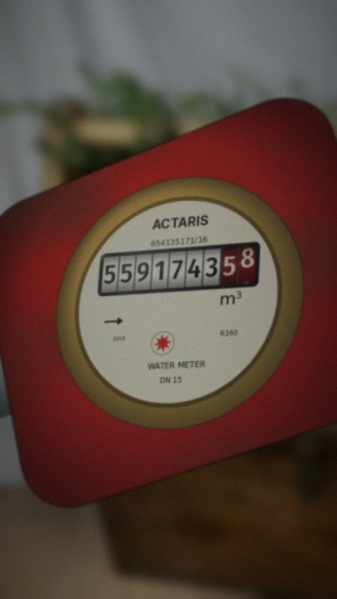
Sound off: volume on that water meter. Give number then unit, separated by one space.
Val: 5591743.58 m³
